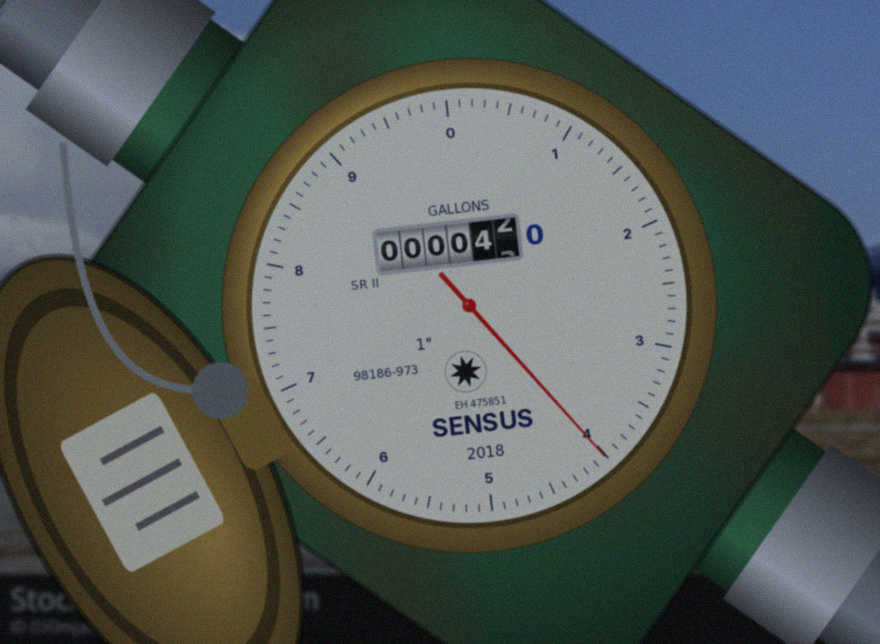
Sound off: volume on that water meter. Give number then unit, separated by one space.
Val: 424.0 gal
